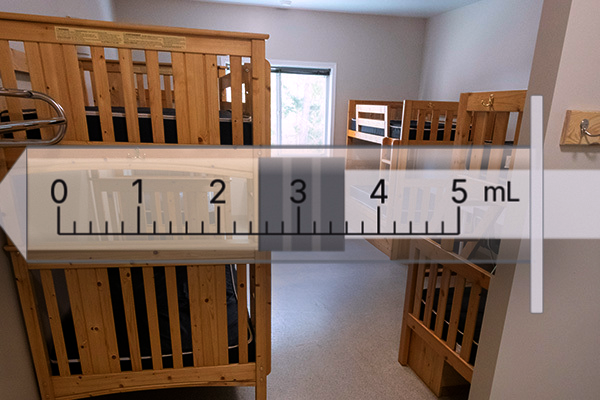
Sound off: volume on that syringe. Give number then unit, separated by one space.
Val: 2.5 mL
